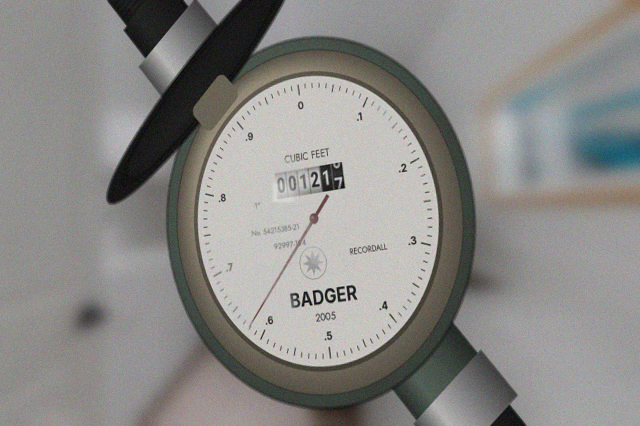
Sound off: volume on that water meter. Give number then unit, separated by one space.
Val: 1216.62 ft³
